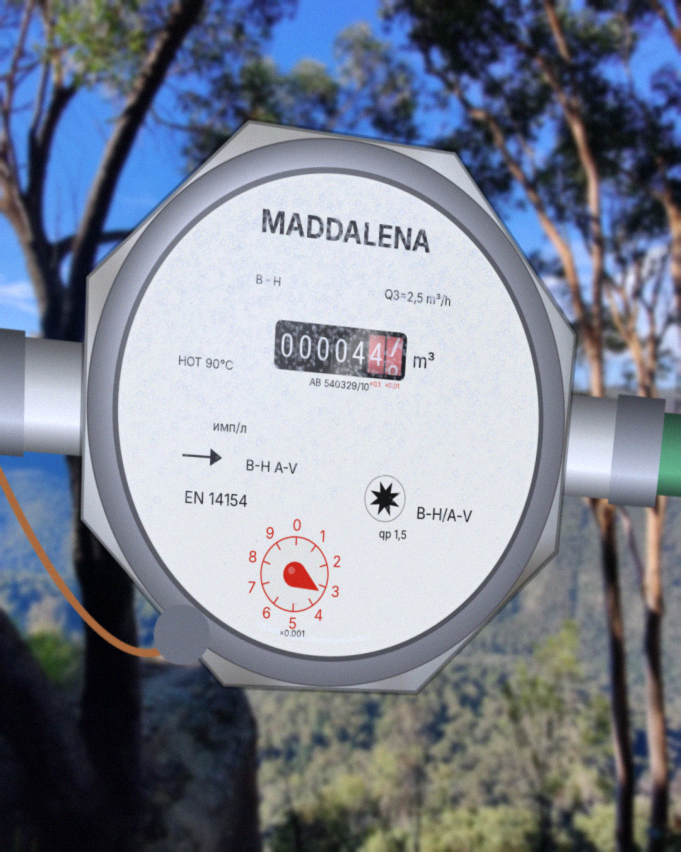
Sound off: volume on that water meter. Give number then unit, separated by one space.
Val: 4.473 m³
